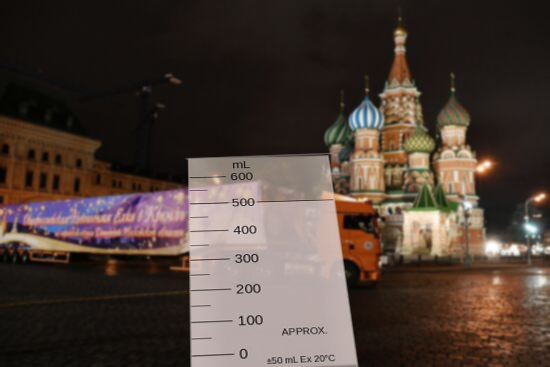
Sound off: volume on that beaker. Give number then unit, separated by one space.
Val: 500 mL
